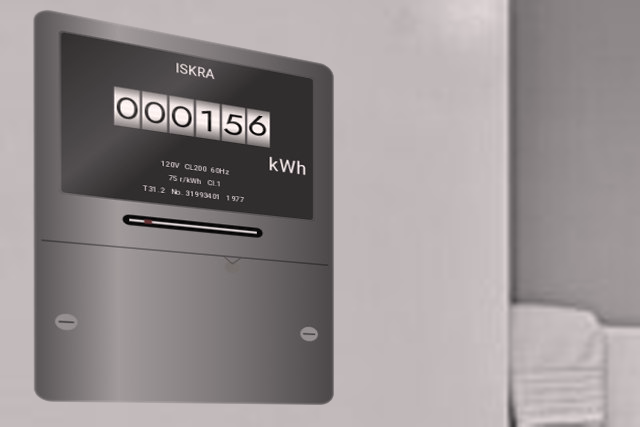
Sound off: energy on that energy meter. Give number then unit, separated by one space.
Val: 156 kWh
